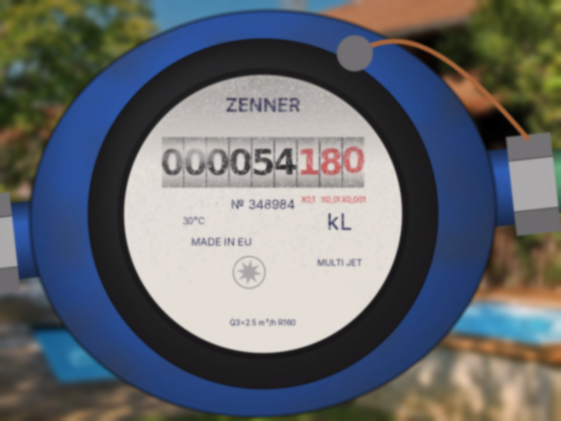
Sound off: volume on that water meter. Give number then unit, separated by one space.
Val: 54.180 kL
